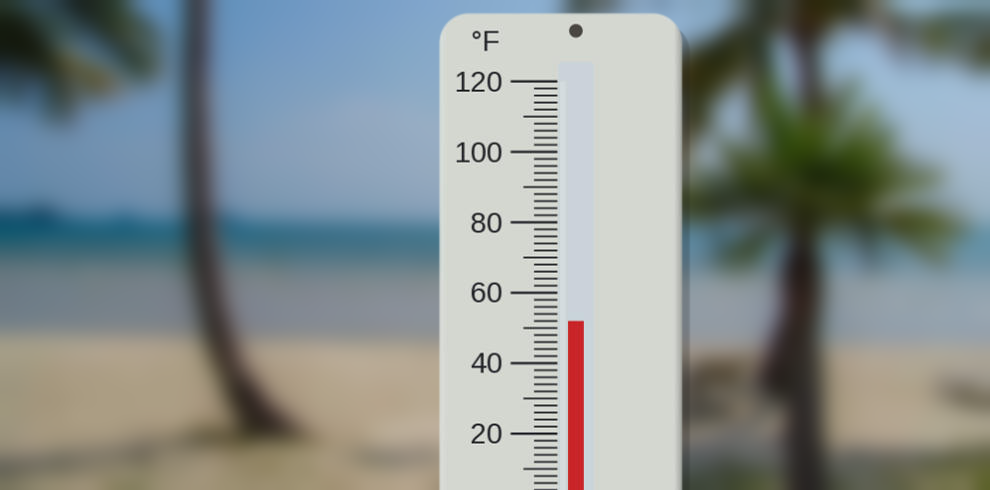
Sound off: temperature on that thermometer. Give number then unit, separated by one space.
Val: 52 °F
